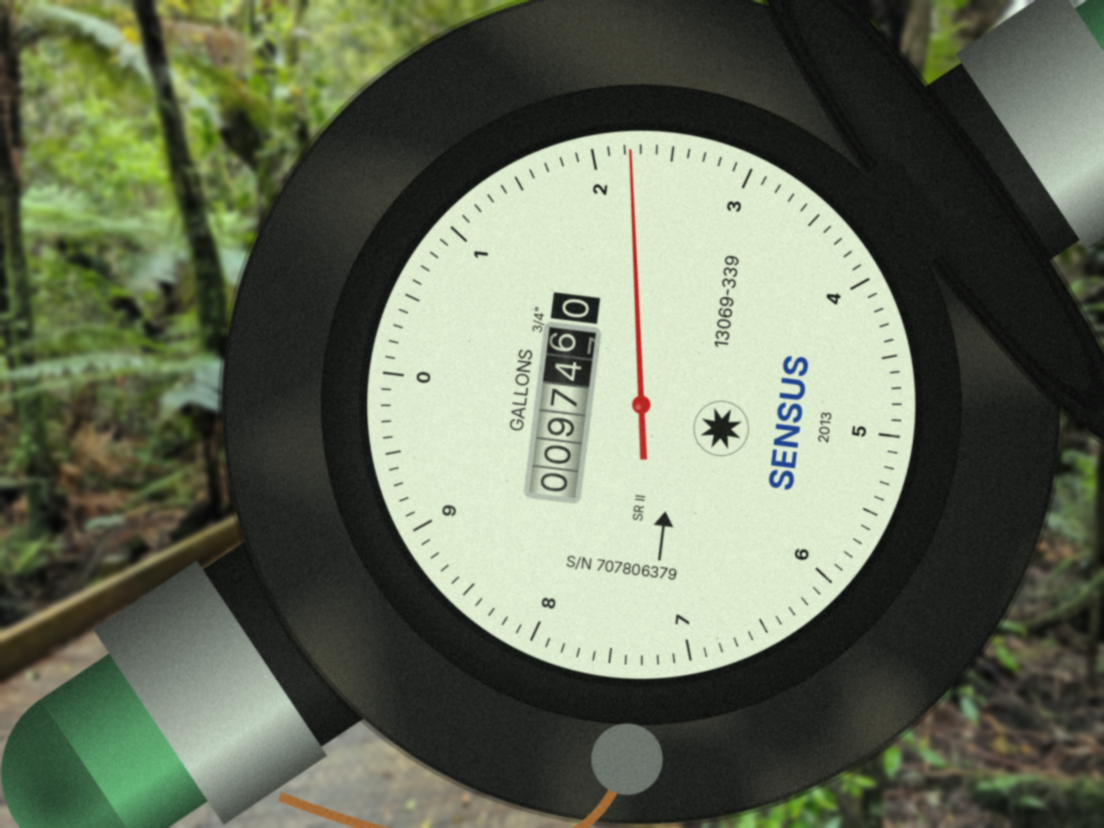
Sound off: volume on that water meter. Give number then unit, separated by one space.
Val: 97462.2 gal
